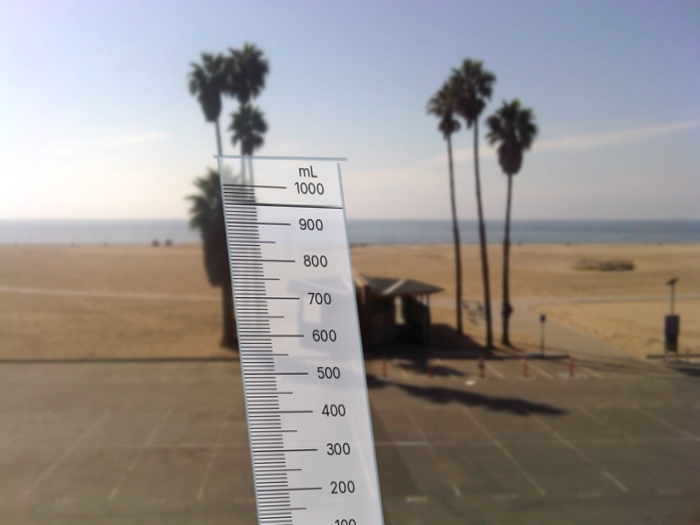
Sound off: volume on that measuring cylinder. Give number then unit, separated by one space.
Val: 950 mL
